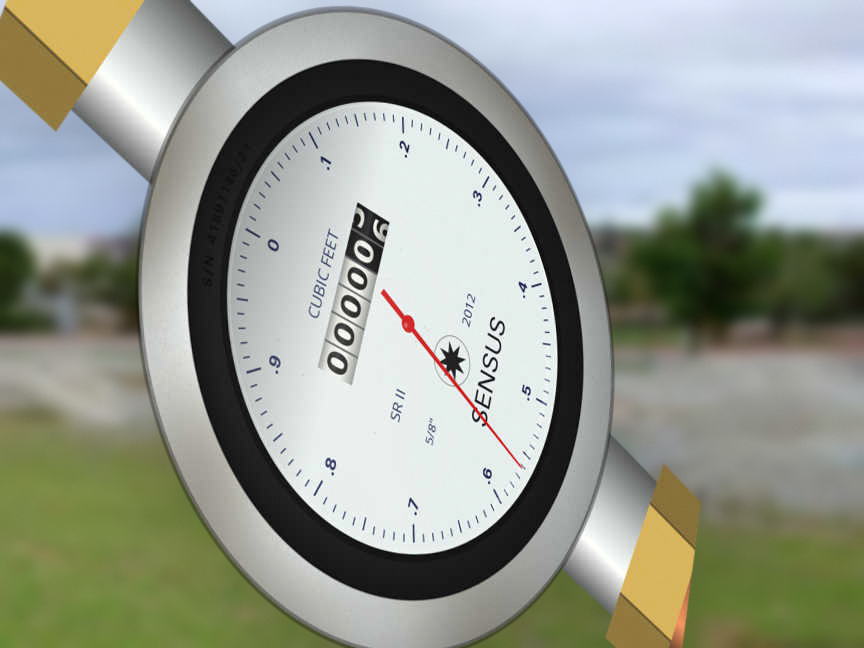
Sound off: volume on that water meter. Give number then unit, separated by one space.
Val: 5.56 ft³
